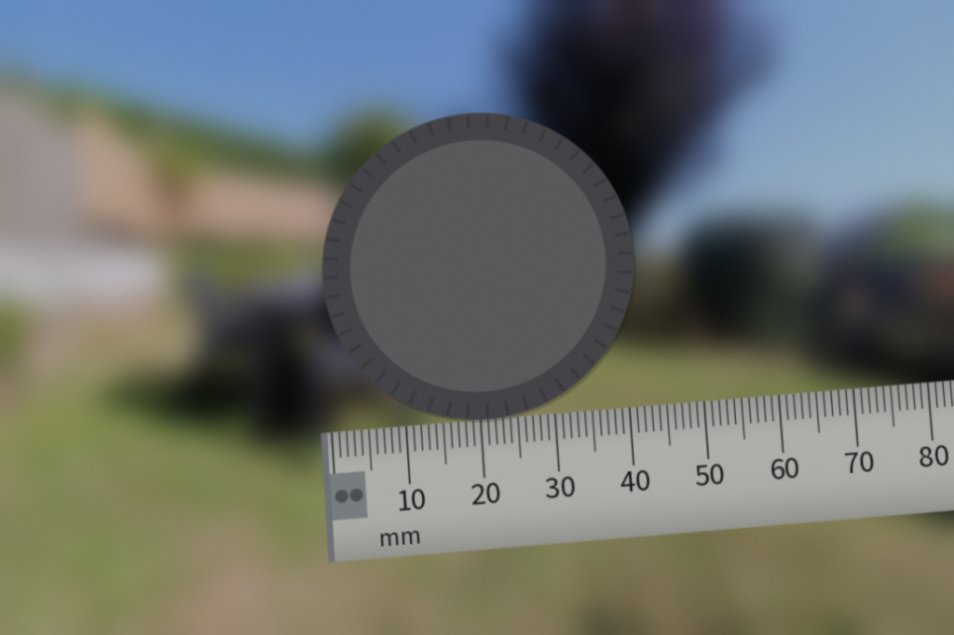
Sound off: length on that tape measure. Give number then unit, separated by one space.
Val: 42 mm
